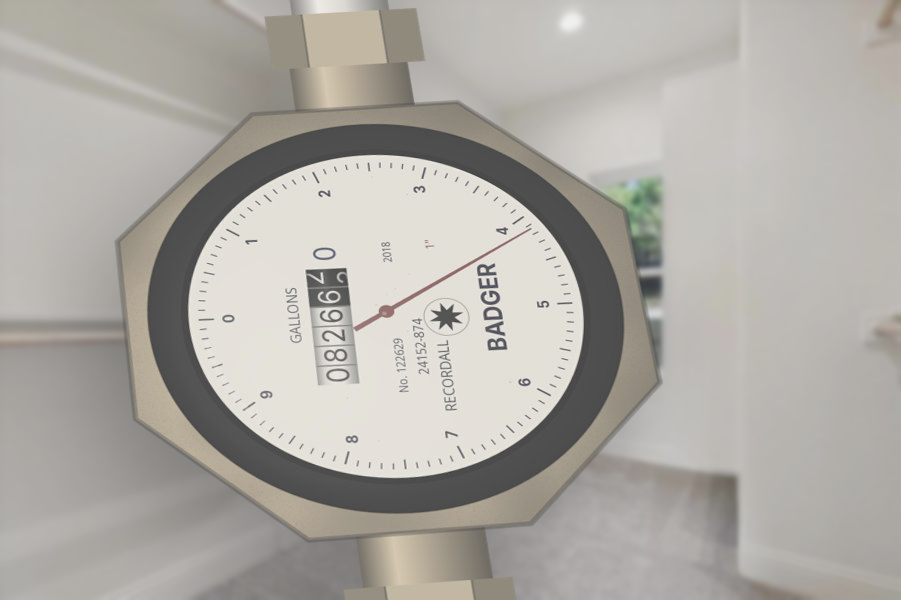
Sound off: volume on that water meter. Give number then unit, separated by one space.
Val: 826624.1 gal
